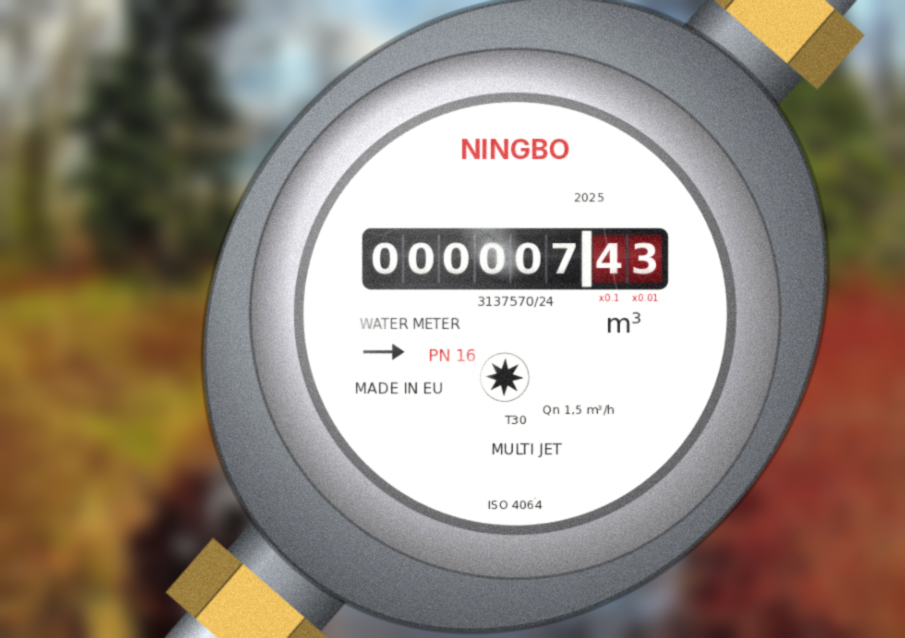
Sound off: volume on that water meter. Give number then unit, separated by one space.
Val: 7.43 m³
